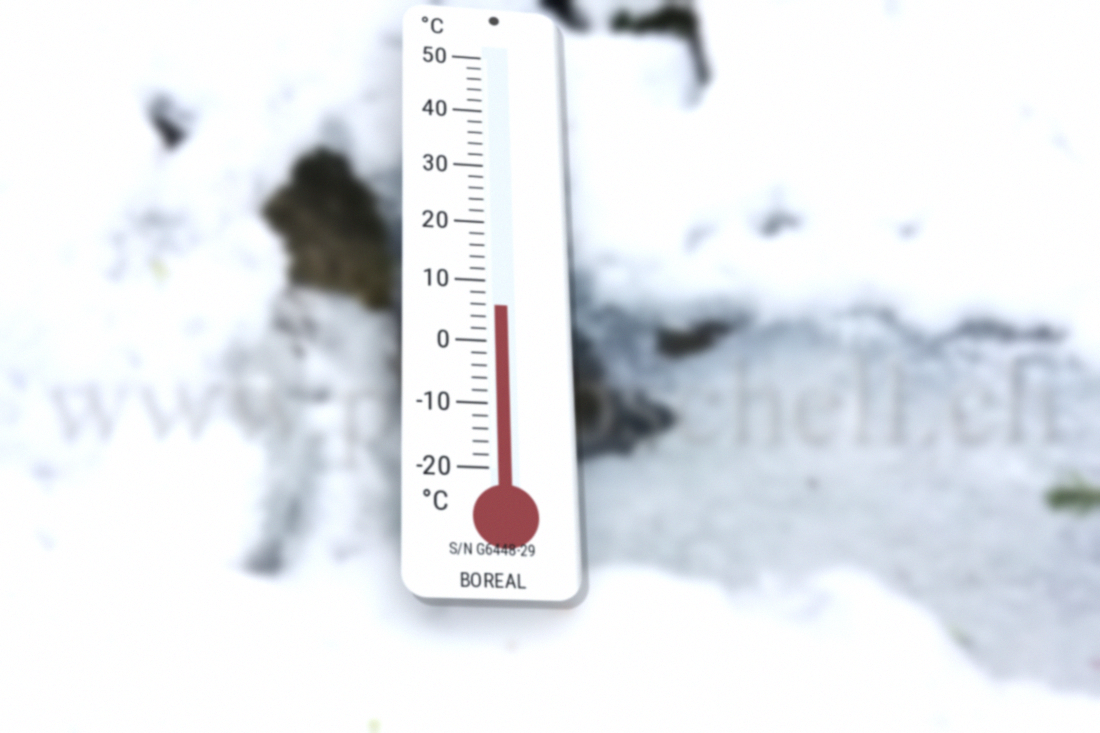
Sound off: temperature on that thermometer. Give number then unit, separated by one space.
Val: 6 °C
